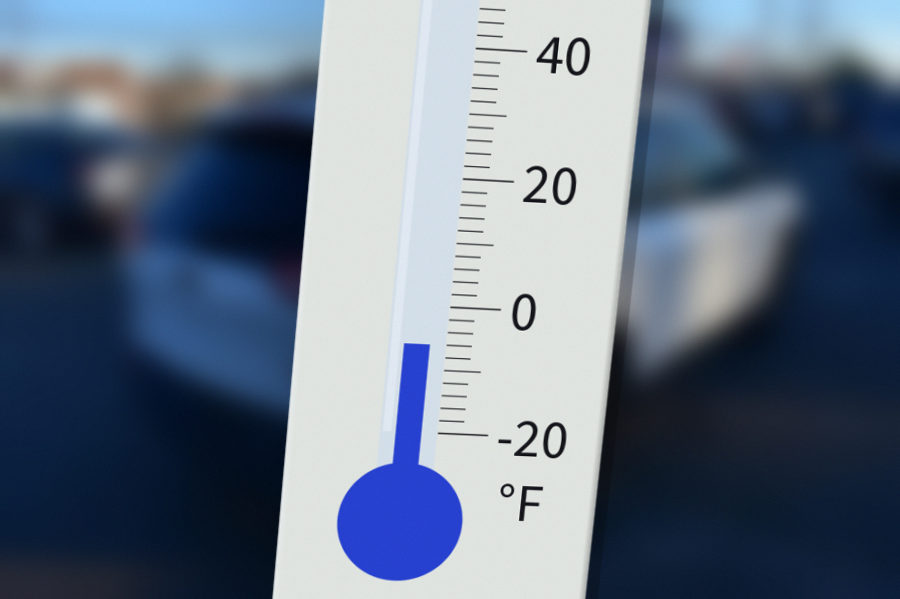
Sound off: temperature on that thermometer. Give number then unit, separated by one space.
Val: -6 °F
